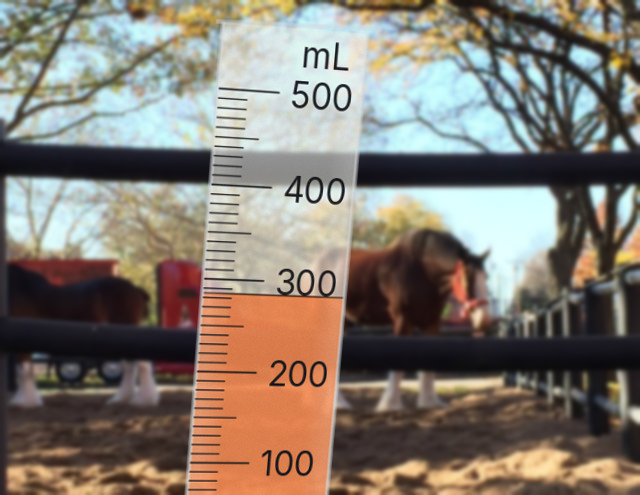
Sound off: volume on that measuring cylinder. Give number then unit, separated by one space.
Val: 285 mL
